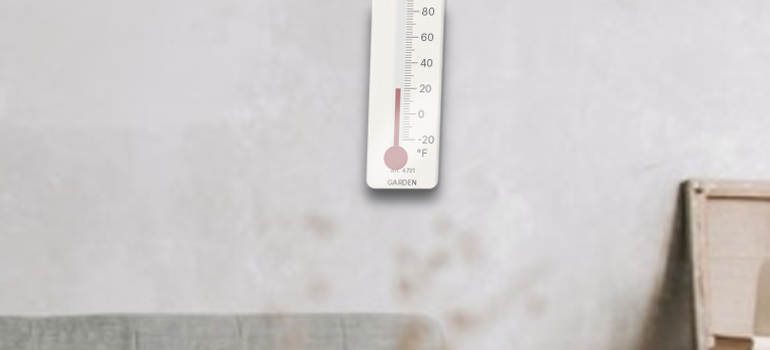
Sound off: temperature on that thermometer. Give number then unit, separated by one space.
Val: 20 °F
